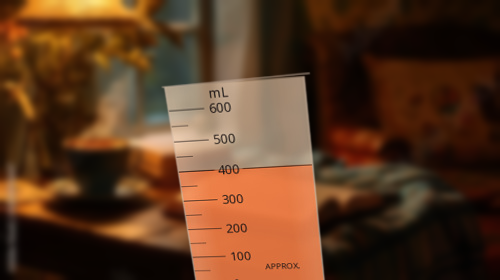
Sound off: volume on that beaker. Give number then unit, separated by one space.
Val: 400 mL
